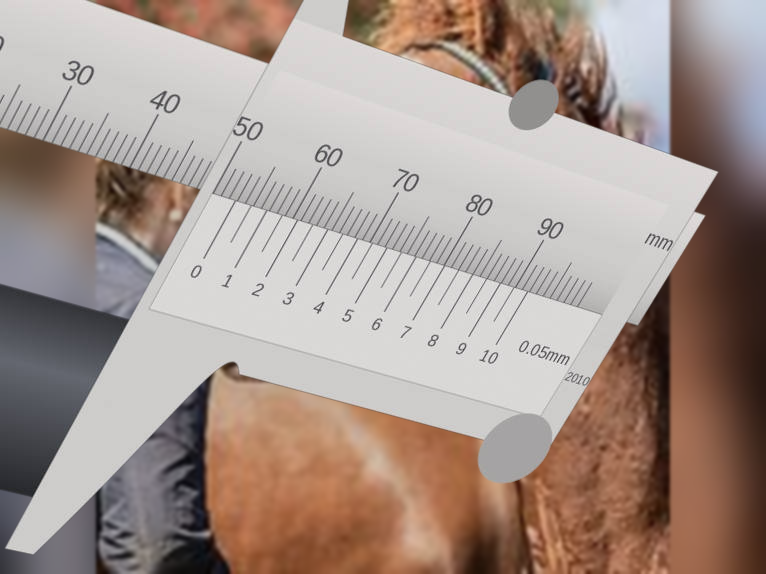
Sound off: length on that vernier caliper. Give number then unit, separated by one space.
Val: 52.8 mm
